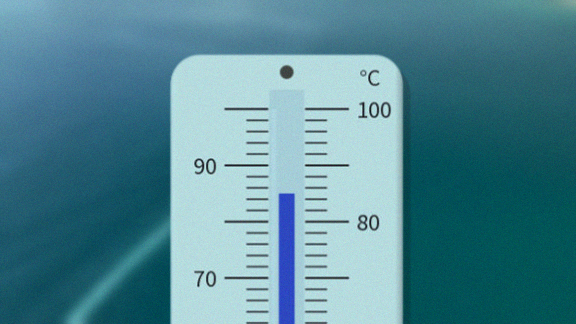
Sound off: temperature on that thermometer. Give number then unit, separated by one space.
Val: 85 °C
